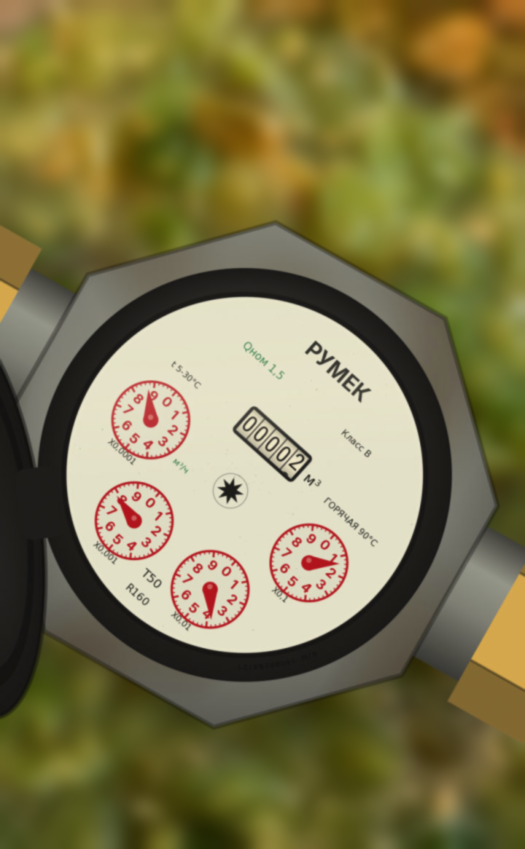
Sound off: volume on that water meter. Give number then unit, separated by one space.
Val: 2.1378 m³
